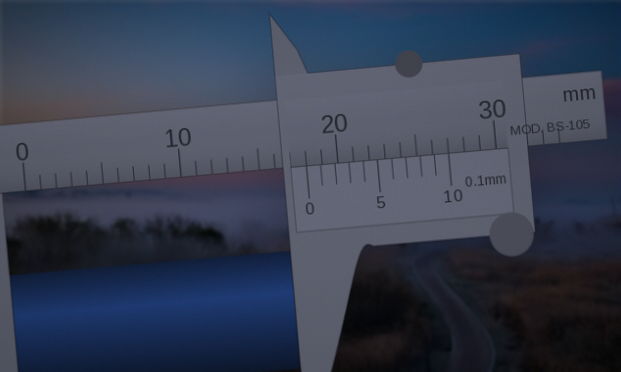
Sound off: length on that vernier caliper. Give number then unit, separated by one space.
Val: 18.0 mm
